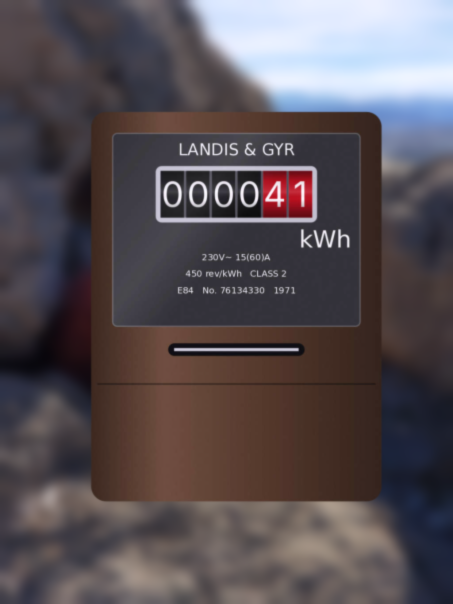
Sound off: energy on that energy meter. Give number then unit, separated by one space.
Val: 0.41 kWh
